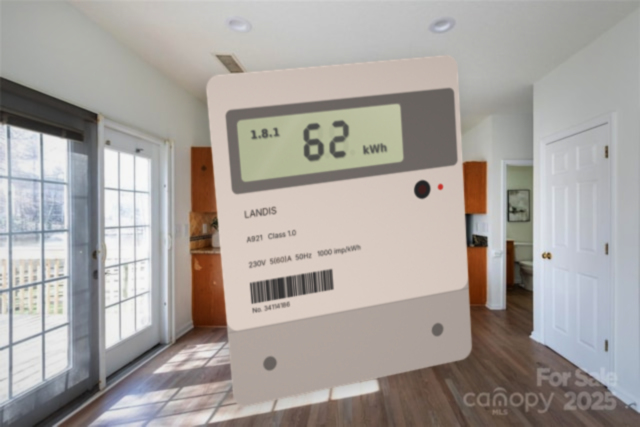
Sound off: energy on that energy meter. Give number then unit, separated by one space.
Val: 62 kWh
